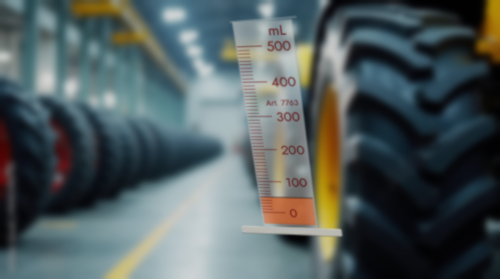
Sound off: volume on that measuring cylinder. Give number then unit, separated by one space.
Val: 50 mL
